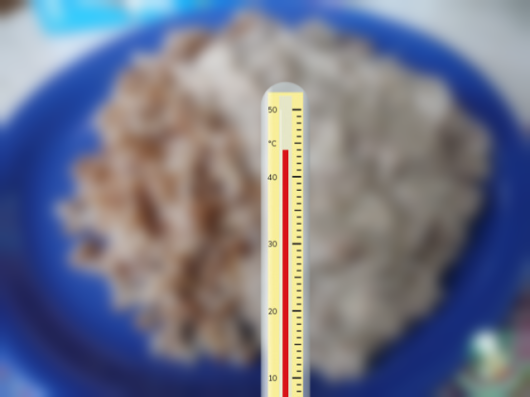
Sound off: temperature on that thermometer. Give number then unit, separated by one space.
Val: 44 °C
